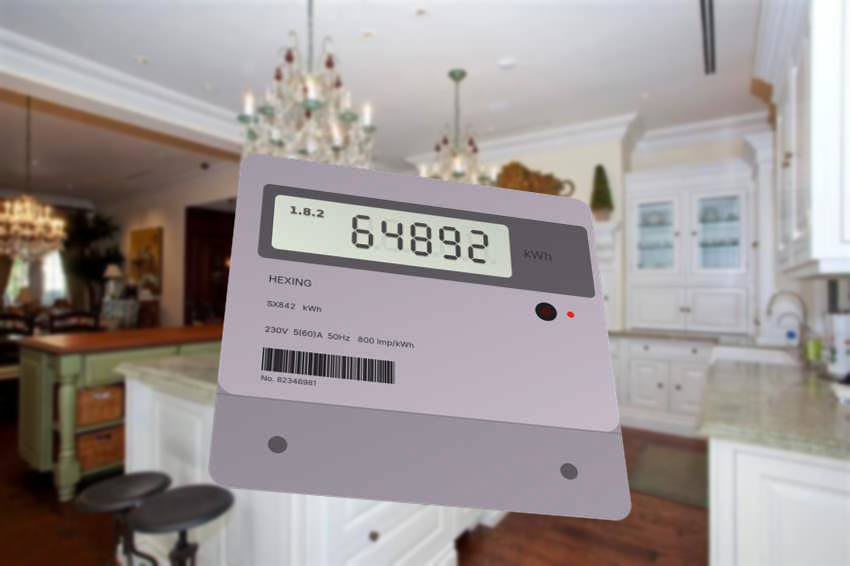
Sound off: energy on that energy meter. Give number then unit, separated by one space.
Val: 64892 kWh
